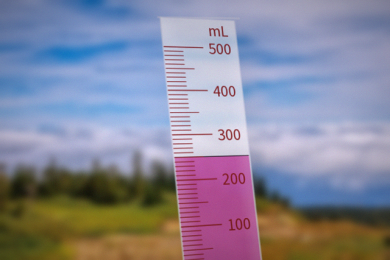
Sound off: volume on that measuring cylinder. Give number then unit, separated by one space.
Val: 250 mL
